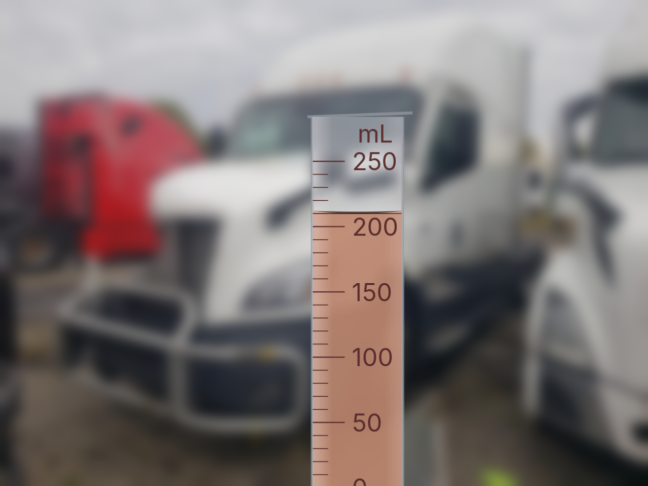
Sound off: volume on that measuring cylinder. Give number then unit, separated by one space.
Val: 210 mL
